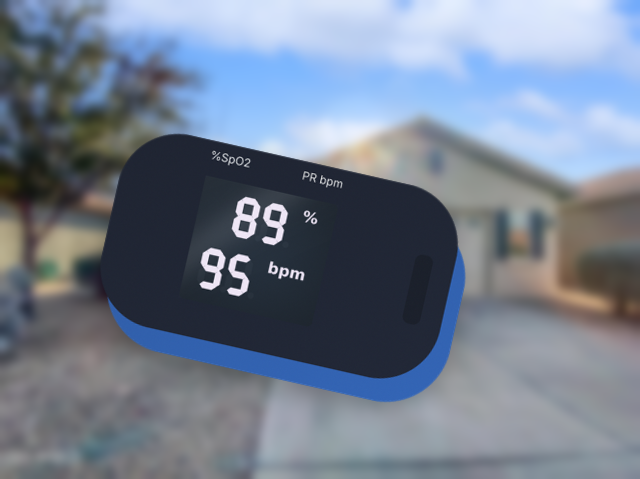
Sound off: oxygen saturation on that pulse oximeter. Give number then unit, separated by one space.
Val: 89 %
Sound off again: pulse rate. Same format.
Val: 95 bpm
